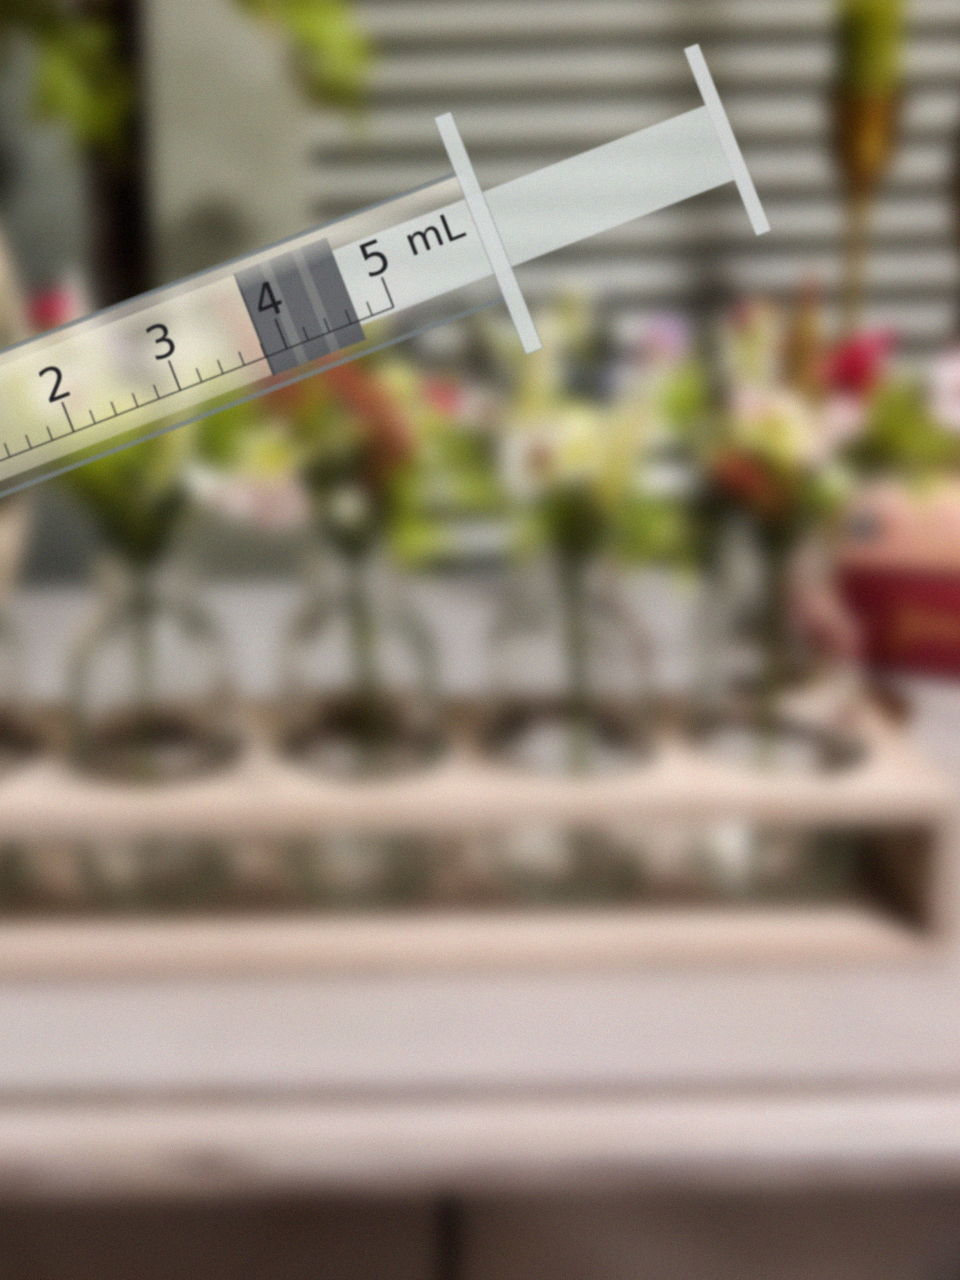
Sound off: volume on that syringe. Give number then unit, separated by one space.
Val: 3.8 mL
